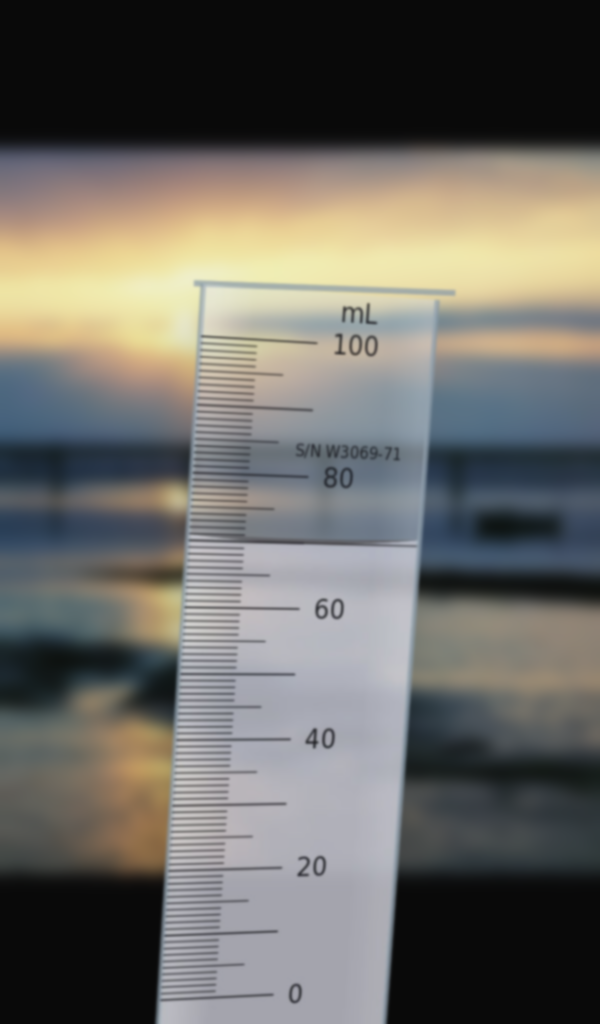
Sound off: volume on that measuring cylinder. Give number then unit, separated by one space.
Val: 70 mL
